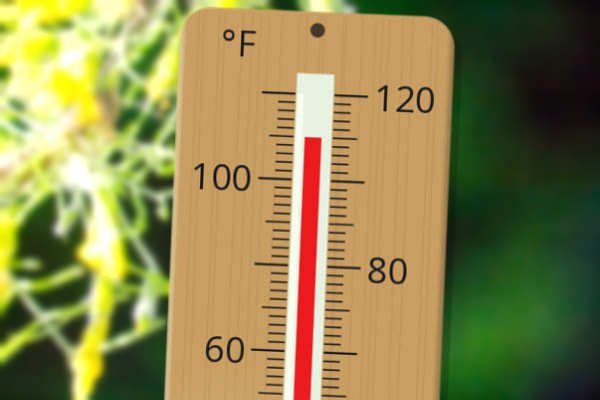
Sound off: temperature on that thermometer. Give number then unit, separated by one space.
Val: 110 °F
